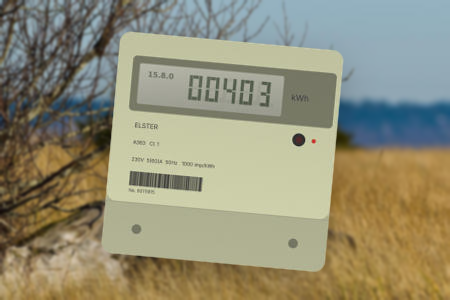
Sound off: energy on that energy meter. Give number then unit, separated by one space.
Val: 403 kWh
